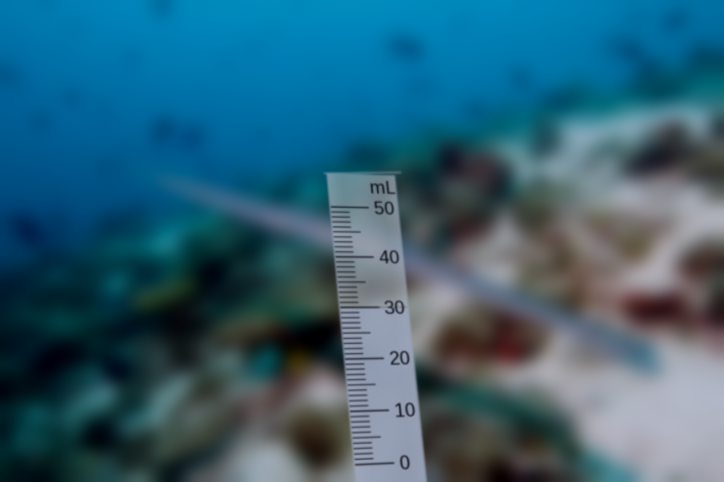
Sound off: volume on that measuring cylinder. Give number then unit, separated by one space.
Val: 30 mL
